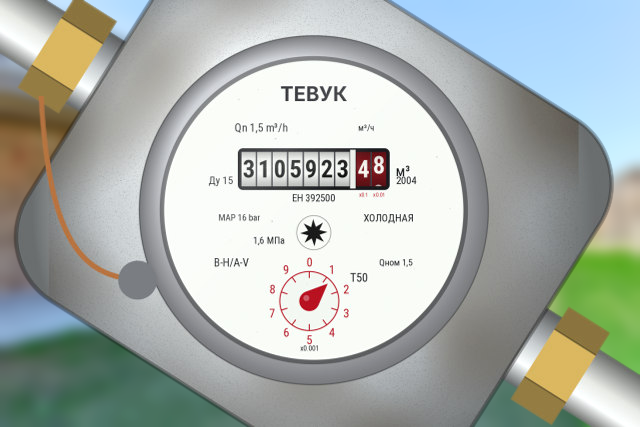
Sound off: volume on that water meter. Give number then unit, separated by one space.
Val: 3105923.481 m³
